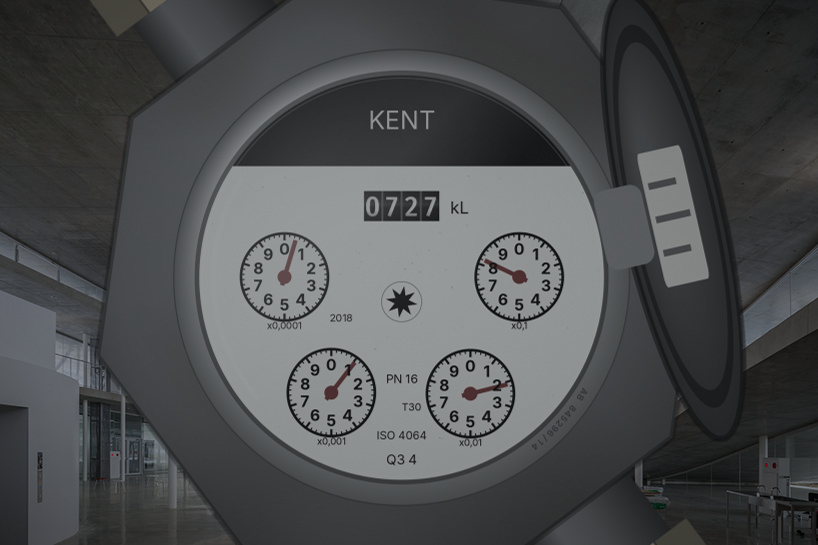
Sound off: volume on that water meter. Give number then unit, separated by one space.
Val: 727.8210 kL
